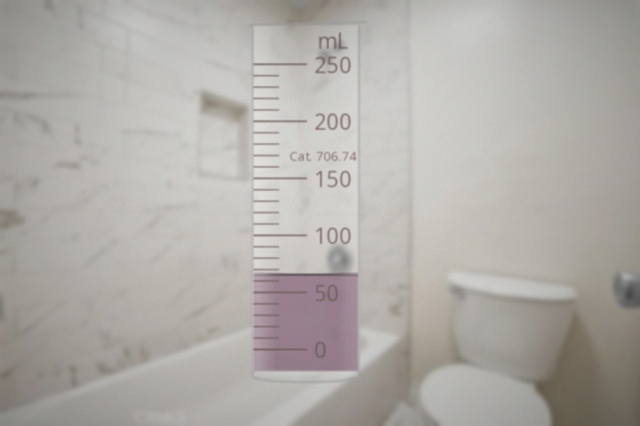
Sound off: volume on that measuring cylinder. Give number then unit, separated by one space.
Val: 65 mL
